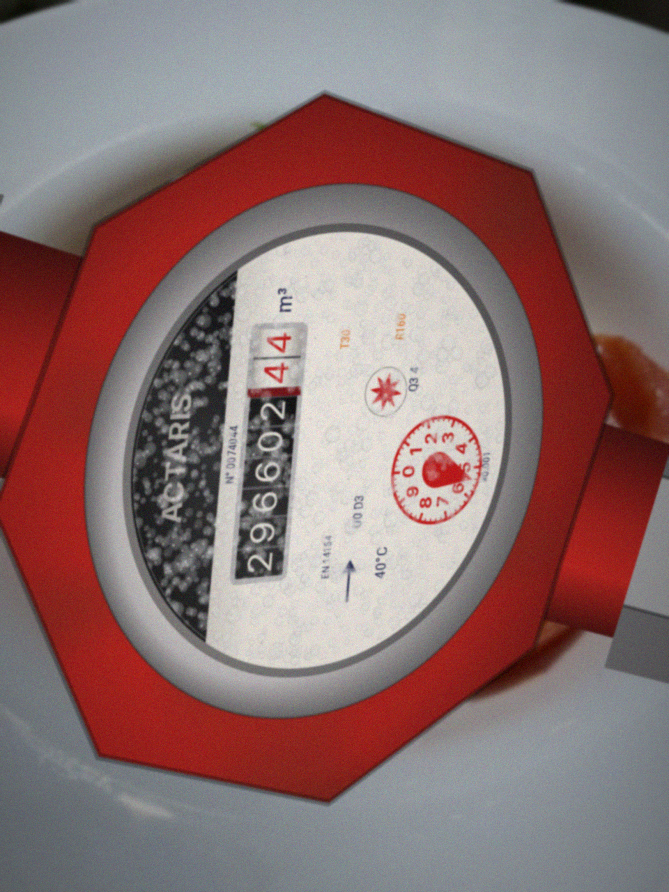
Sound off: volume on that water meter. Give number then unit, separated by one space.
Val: 296602.445 m³
